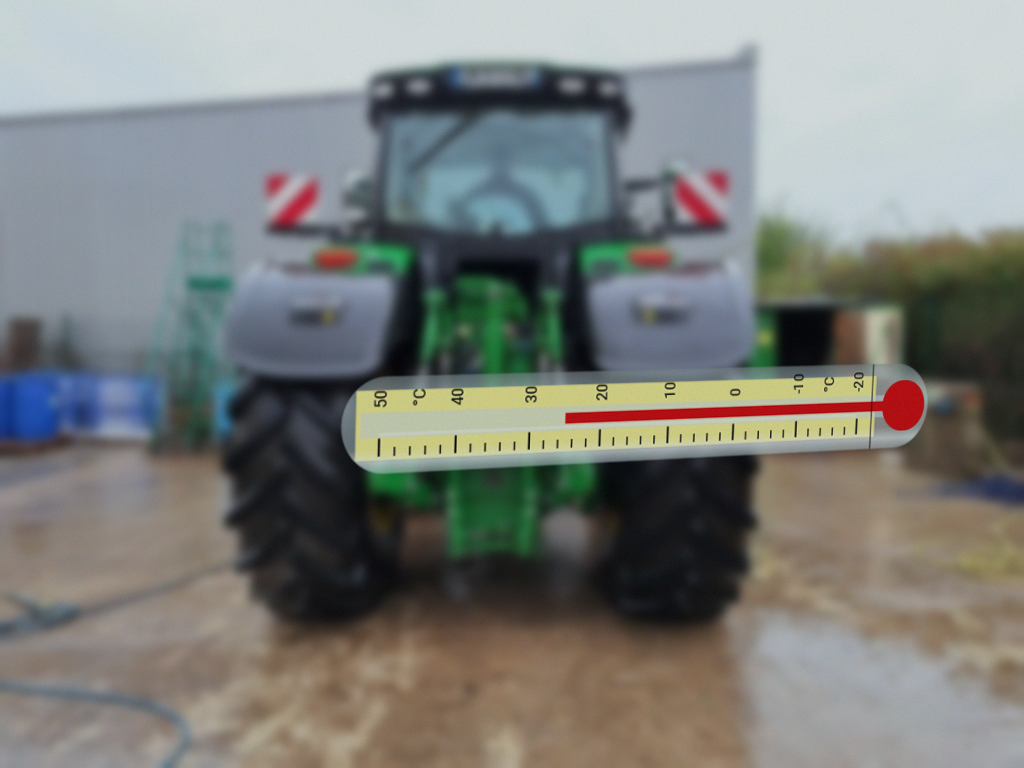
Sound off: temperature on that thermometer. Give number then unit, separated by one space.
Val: 25 °C
